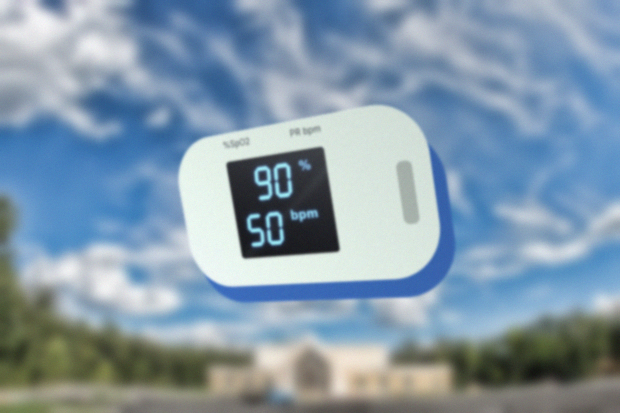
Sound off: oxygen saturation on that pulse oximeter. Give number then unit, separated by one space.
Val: 90 %
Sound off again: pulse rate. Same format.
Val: 50 bpm
